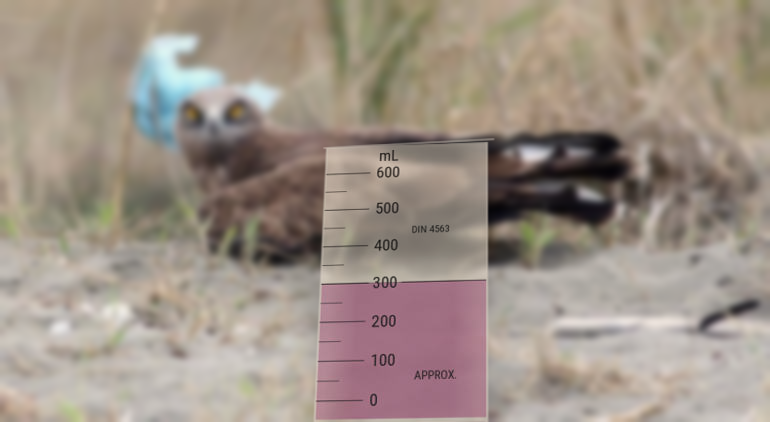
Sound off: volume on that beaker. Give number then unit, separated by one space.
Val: 300 mL
